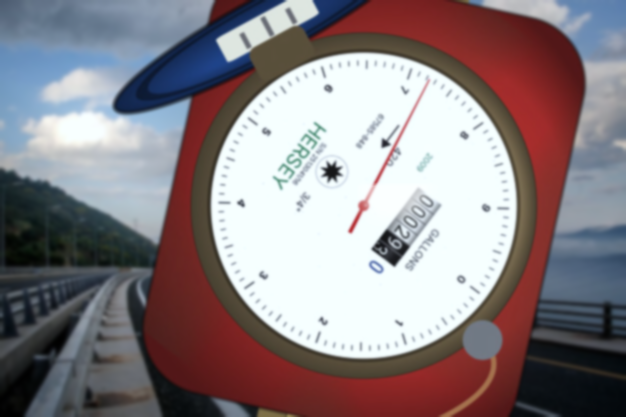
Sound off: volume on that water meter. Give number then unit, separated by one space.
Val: 2927.2 gal
